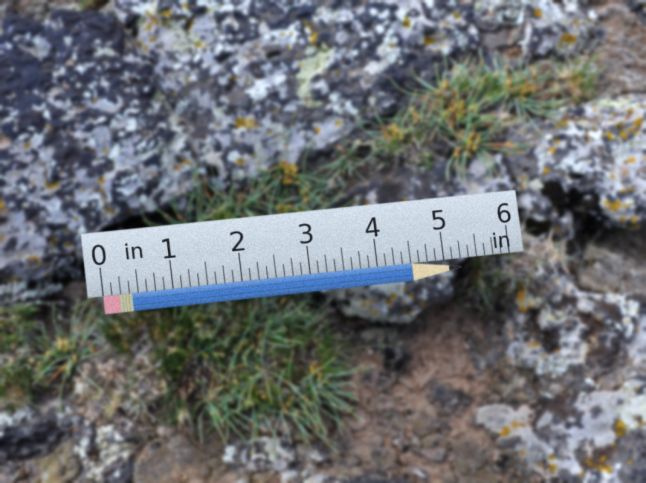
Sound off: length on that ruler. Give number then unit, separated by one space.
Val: 5.25 in
